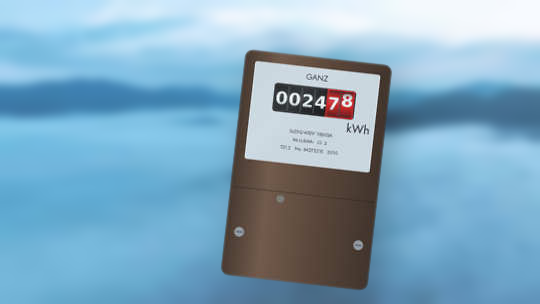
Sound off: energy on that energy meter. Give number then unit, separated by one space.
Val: 24.78 kWh
